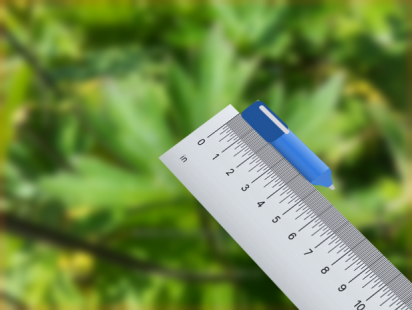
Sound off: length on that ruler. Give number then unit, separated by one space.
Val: 5.5 in
